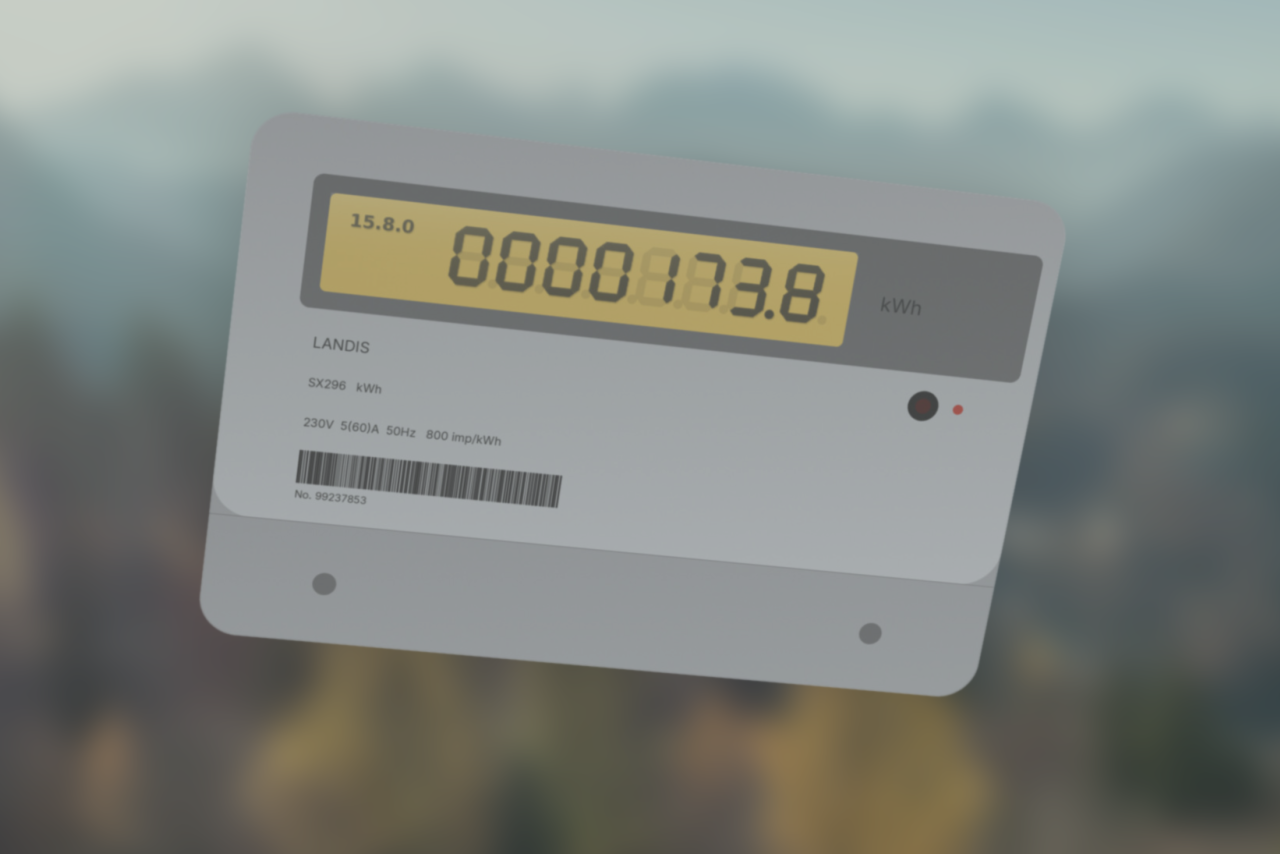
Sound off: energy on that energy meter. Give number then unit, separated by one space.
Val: 173.8 kWh
